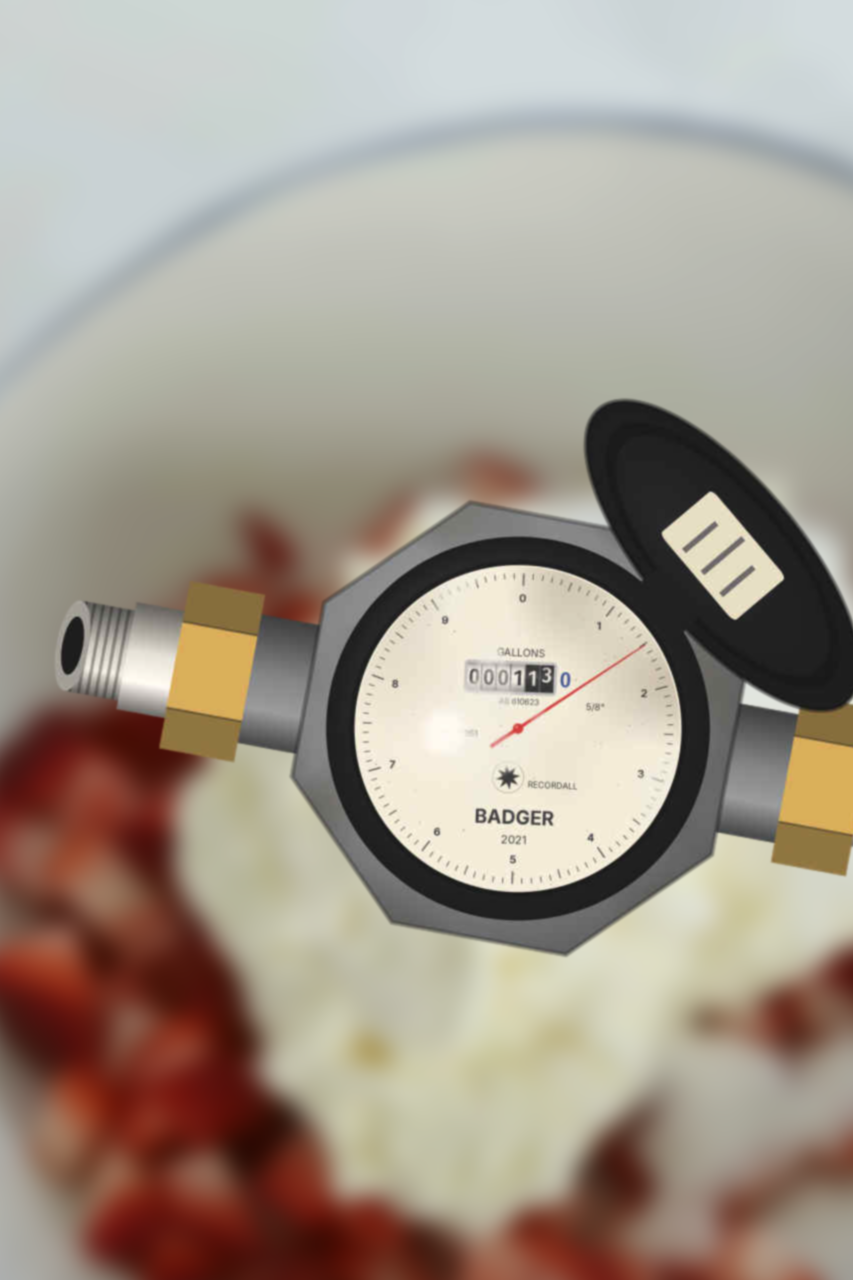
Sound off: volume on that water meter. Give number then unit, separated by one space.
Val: 1131.5 gal
